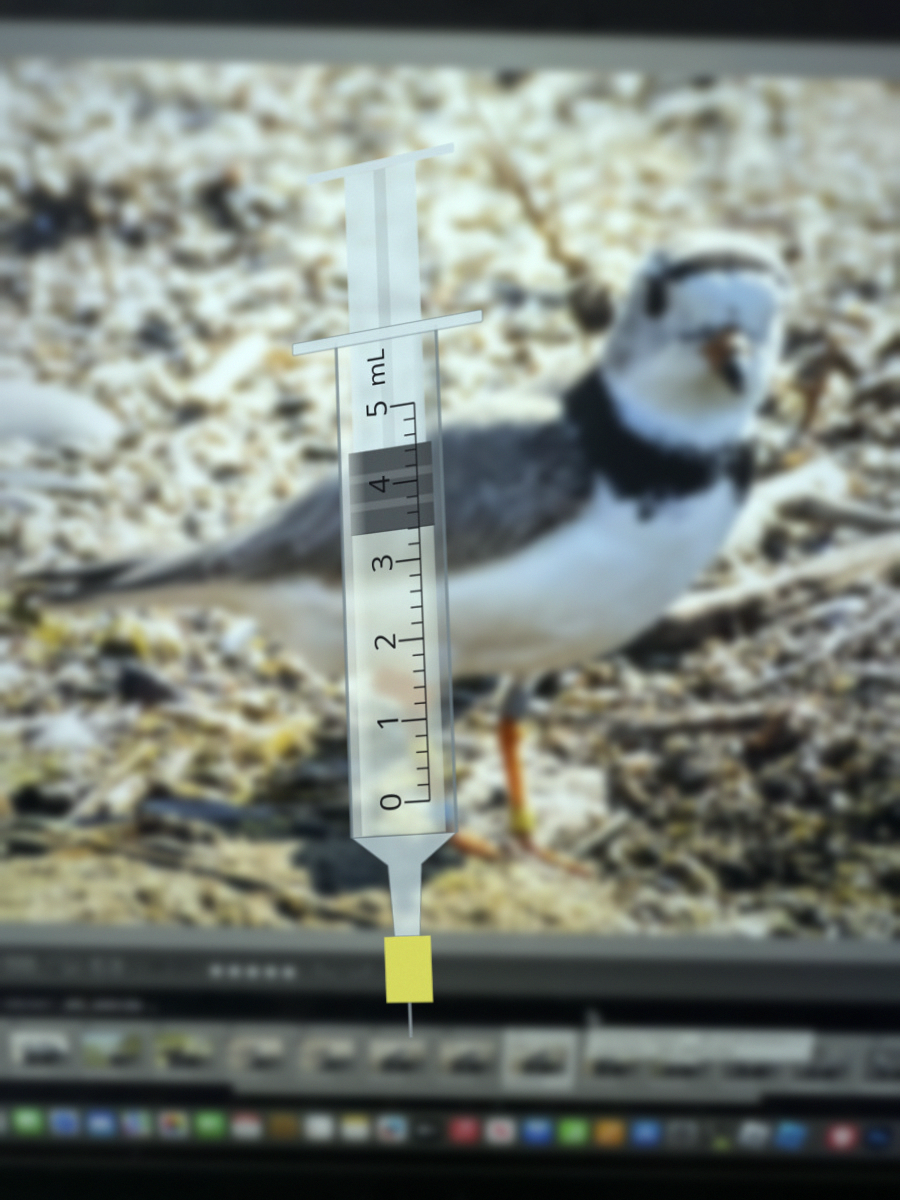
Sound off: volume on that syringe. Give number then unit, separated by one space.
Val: 3.4 mL
